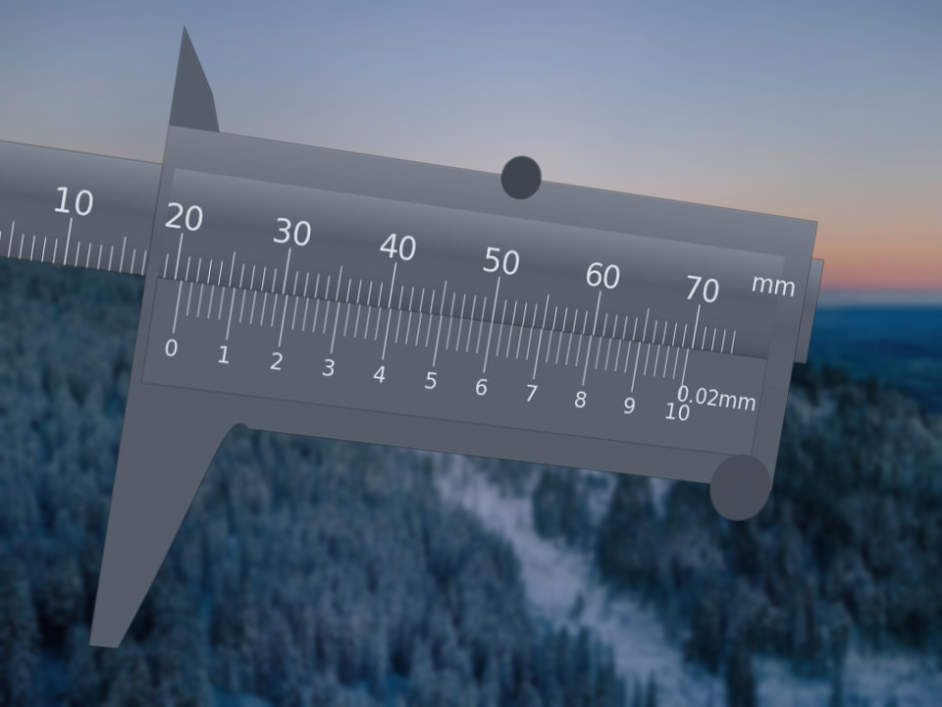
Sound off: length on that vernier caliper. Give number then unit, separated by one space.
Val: 20.6 mm
